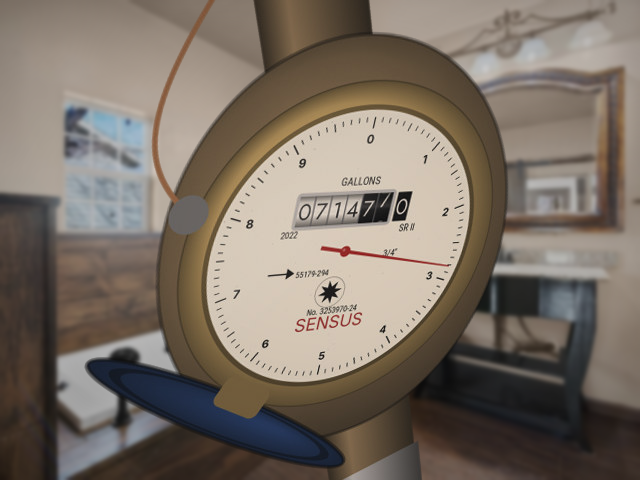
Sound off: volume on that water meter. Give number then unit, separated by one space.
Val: 714772.8 gal
